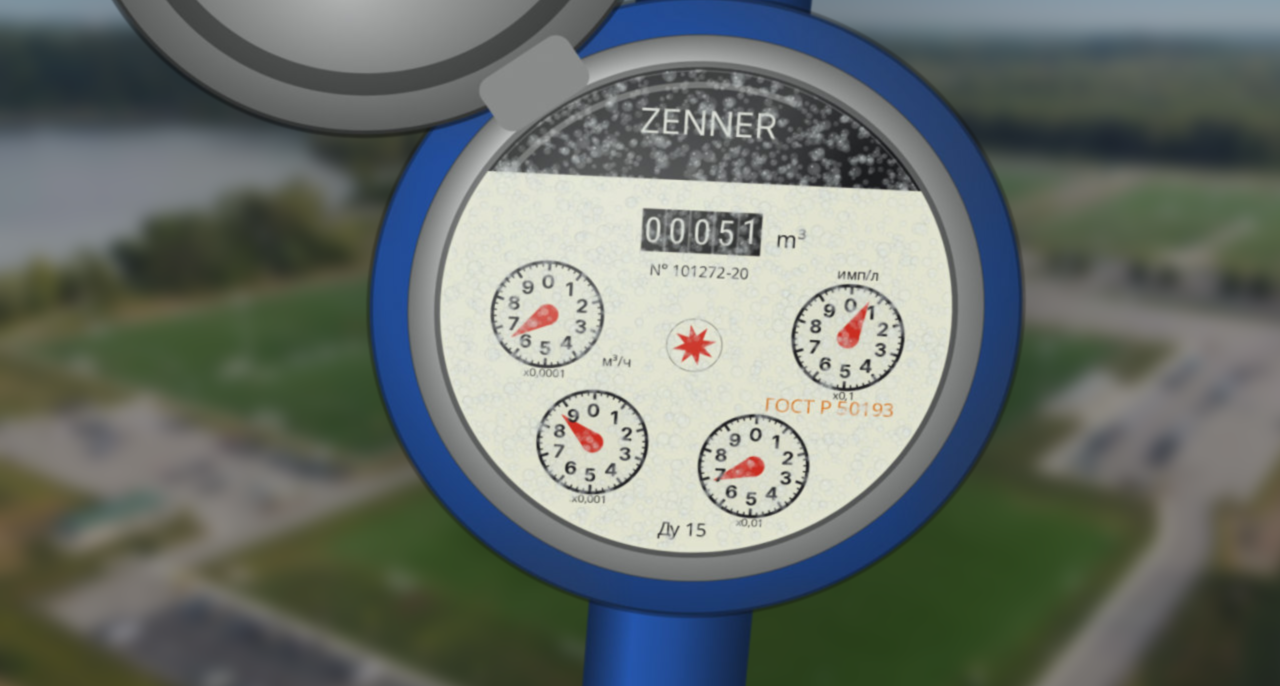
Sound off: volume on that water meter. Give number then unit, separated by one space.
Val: 51.0686 m³
